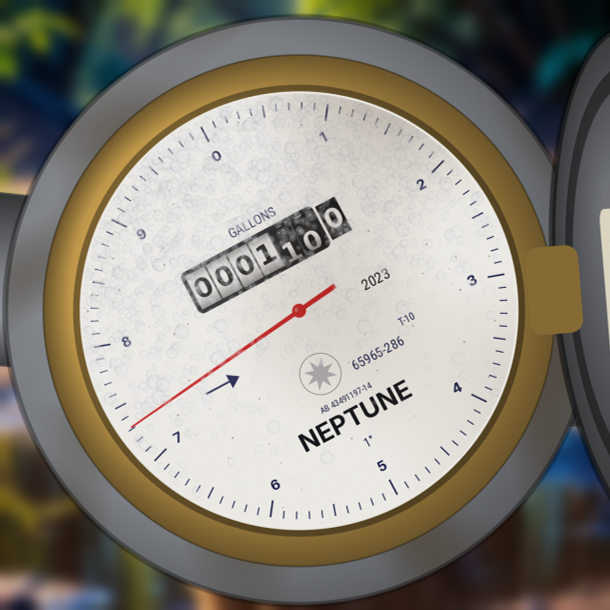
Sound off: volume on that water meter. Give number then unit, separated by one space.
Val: 1097.3 gal
